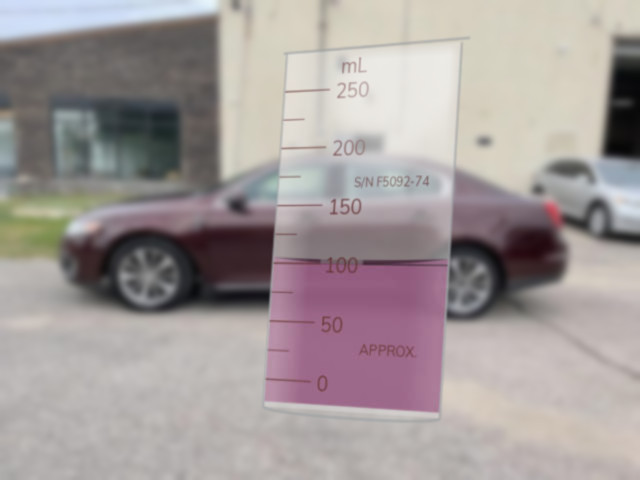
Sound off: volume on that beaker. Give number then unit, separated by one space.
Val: 100 mL
